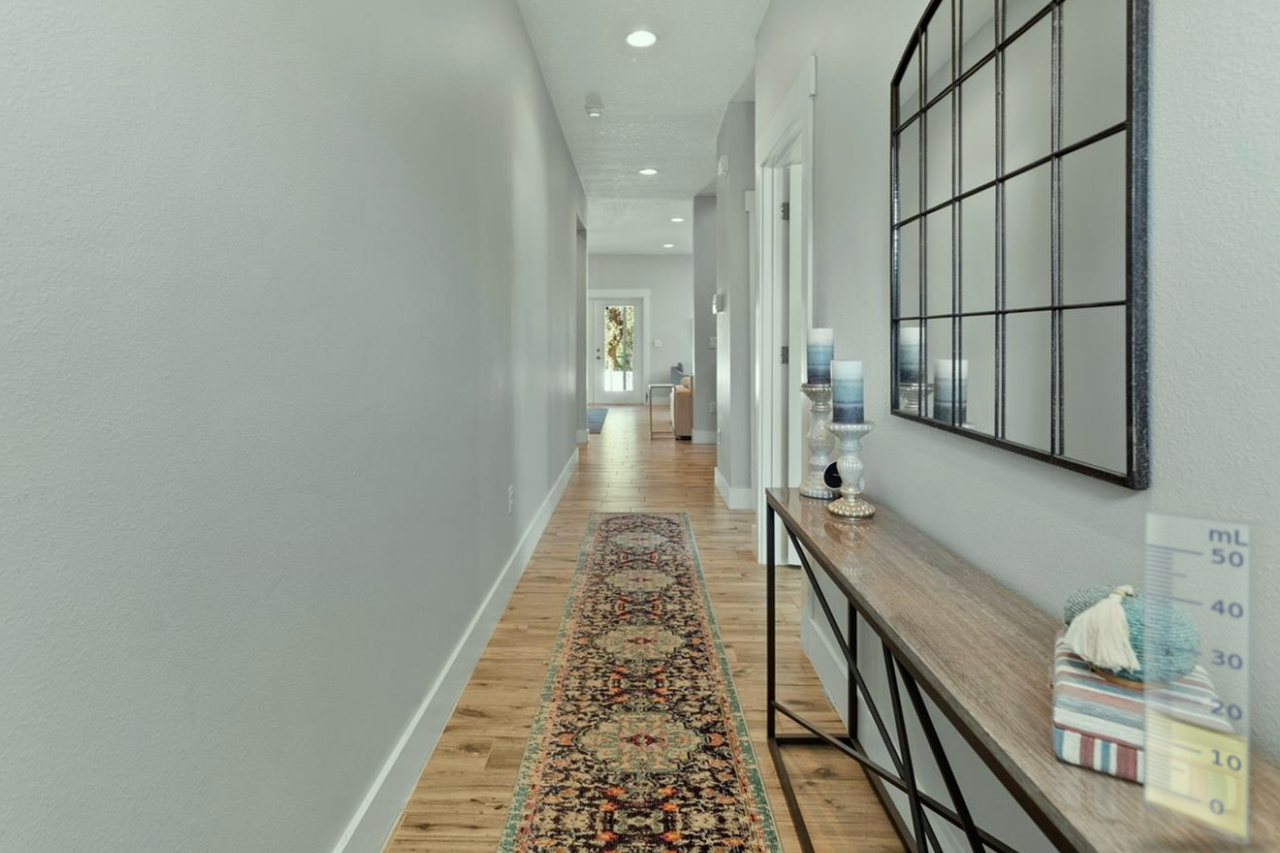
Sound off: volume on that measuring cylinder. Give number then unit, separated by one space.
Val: 15 mL
